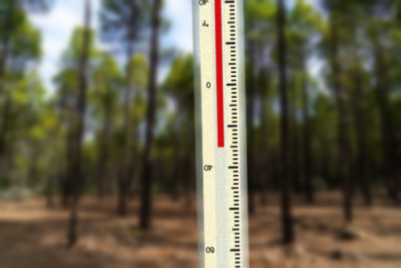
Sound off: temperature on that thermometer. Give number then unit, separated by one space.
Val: 30 °F
